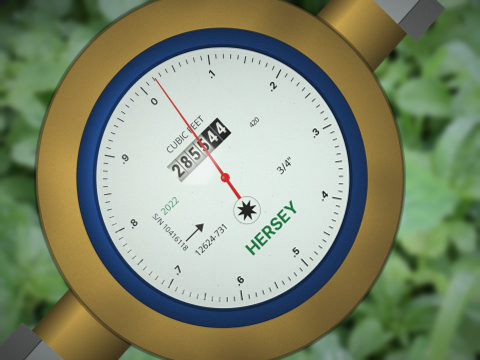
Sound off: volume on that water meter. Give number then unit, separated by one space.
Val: 285544.02 ft³
